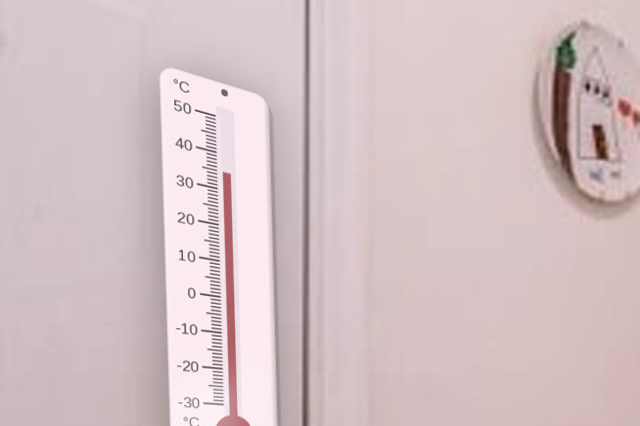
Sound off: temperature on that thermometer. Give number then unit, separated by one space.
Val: 35 °C
